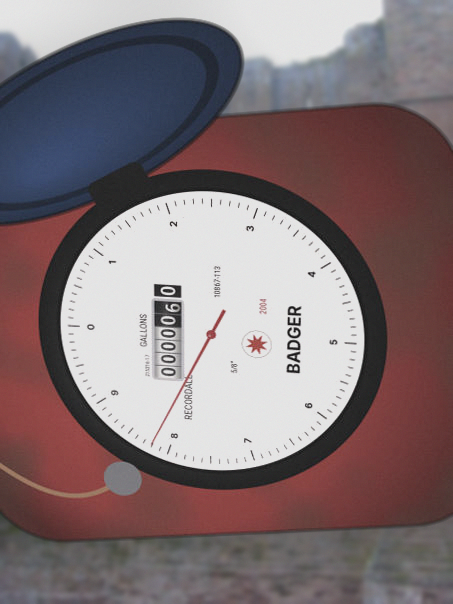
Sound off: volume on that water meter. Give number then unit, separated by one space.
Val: 58.2 gal
